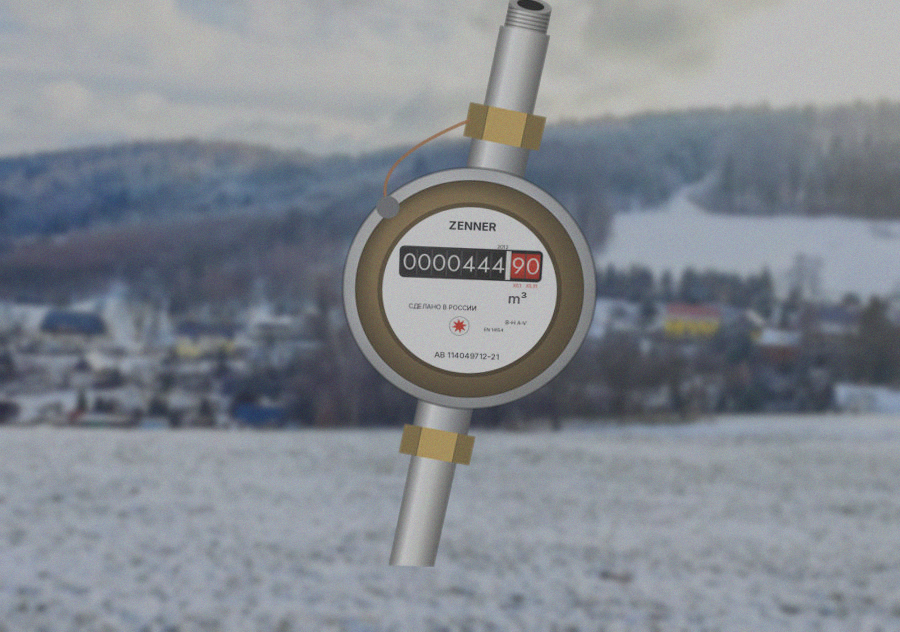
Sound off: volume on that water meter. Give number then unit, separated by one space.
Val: 444.90 m³
